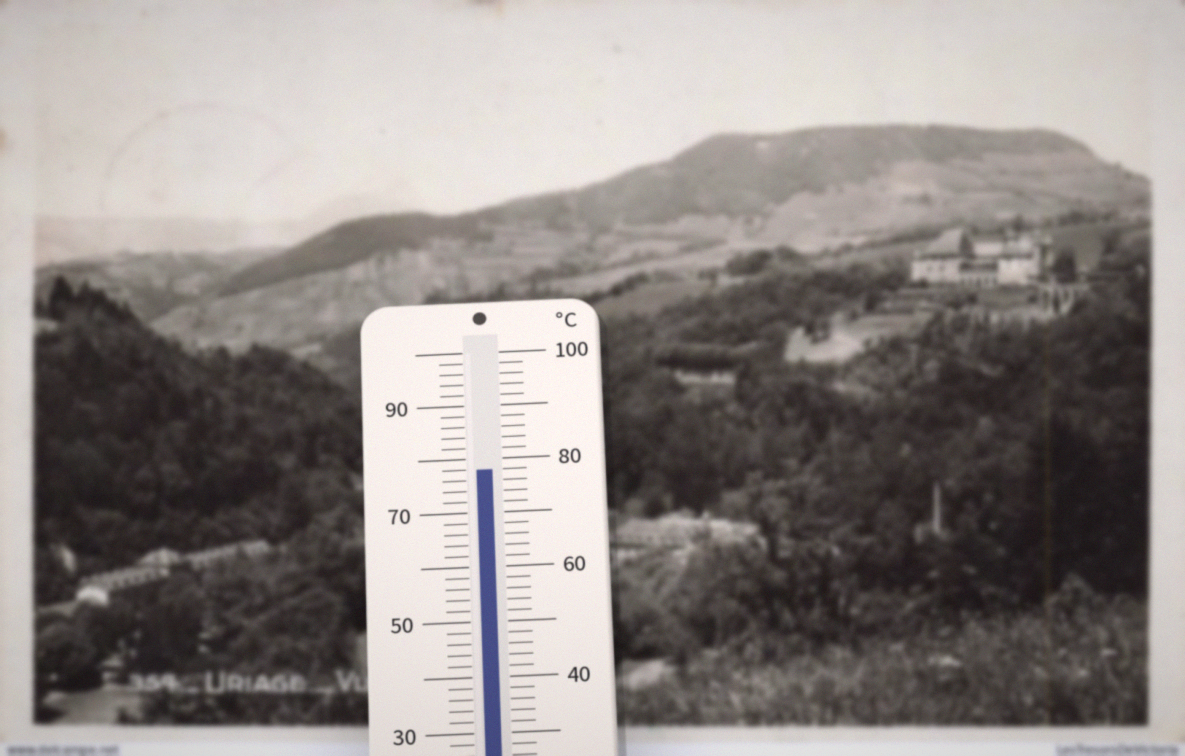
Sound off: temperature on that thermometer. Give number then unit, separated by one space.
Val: 78 °C
